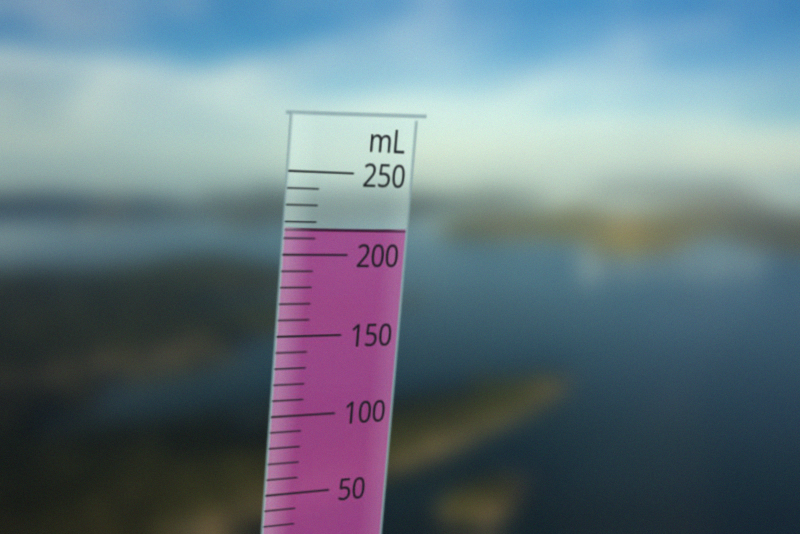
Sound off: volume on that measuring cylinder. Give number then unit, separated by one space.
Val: 215 mL
